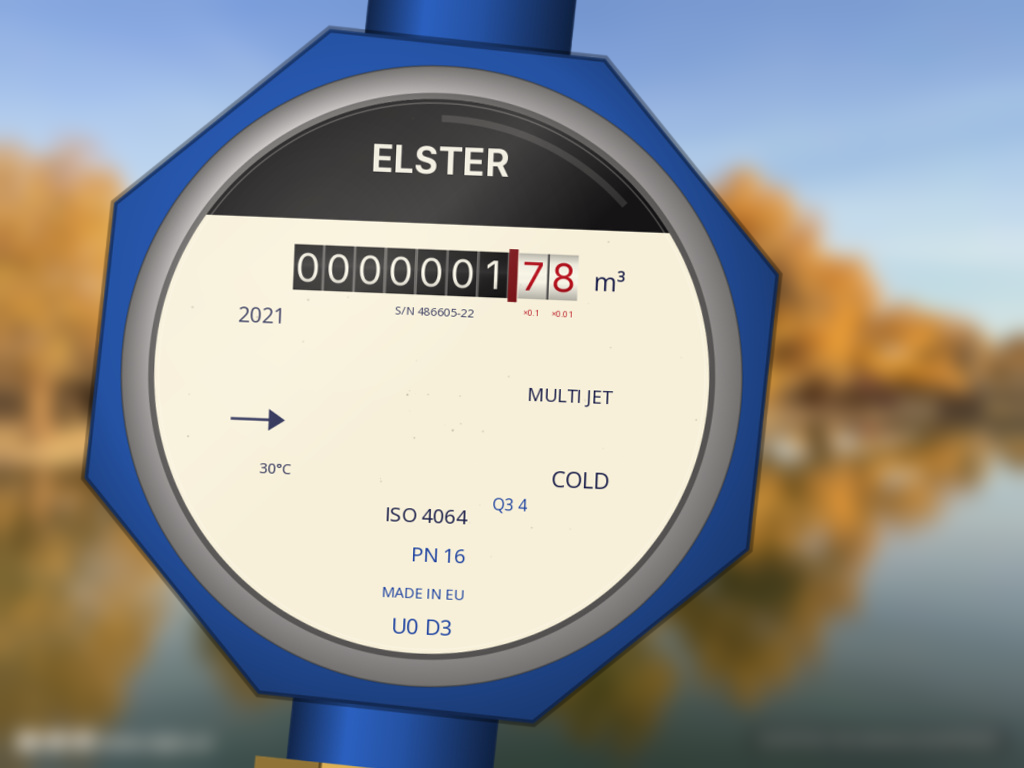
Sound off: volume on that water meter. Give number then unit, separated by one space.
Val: 1.78 m³
